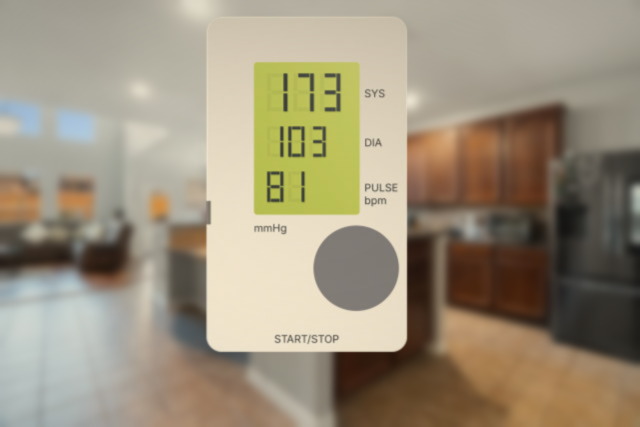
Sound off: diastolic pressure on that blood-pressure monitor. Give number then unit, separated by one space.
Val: 103 mmHg
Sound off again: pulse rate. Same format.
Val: 81 bpm
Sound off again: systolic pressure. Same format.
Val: 173 mmHg
